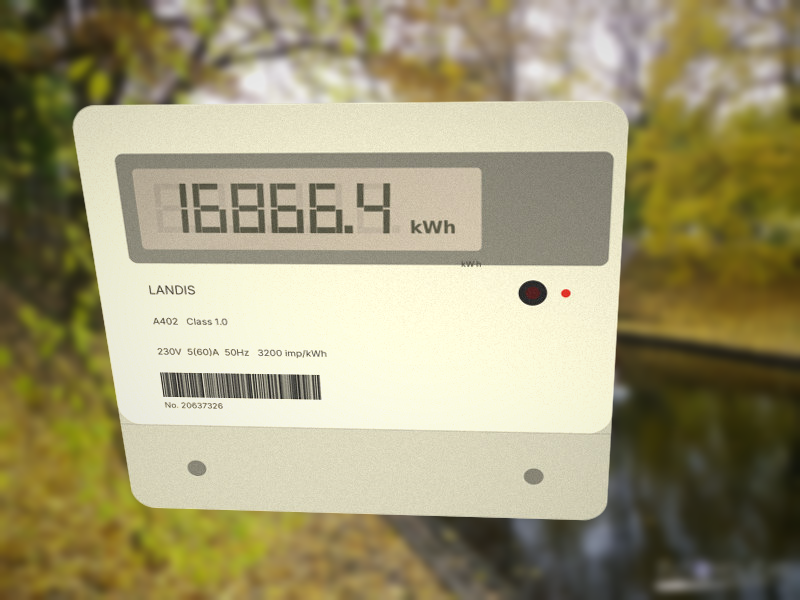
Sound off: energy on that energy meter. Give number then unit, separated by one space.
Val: 16866.4 kWh
